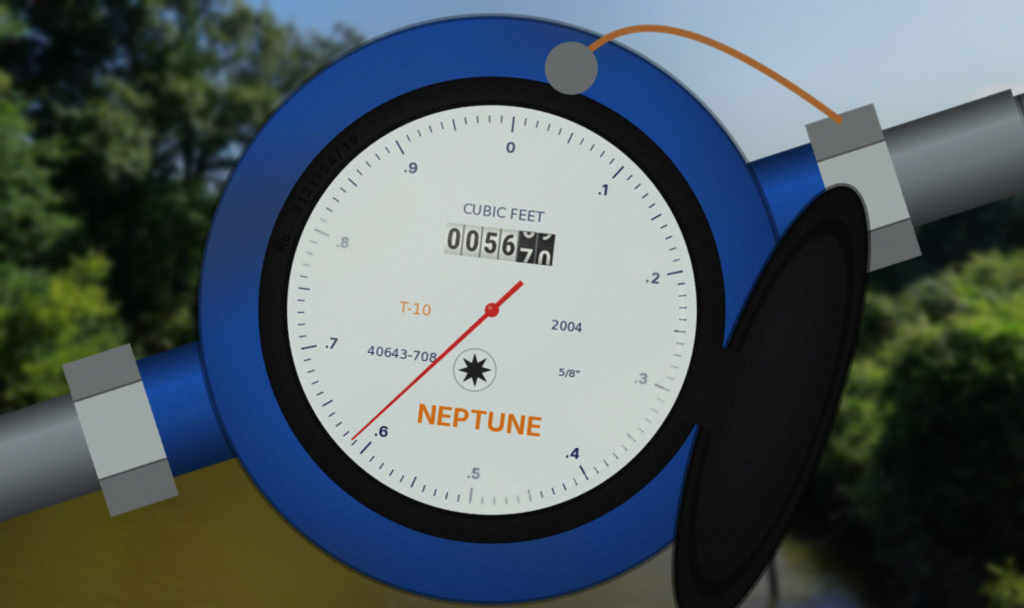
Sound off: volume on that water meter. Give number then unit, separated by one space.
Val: 5669.61 ft³
